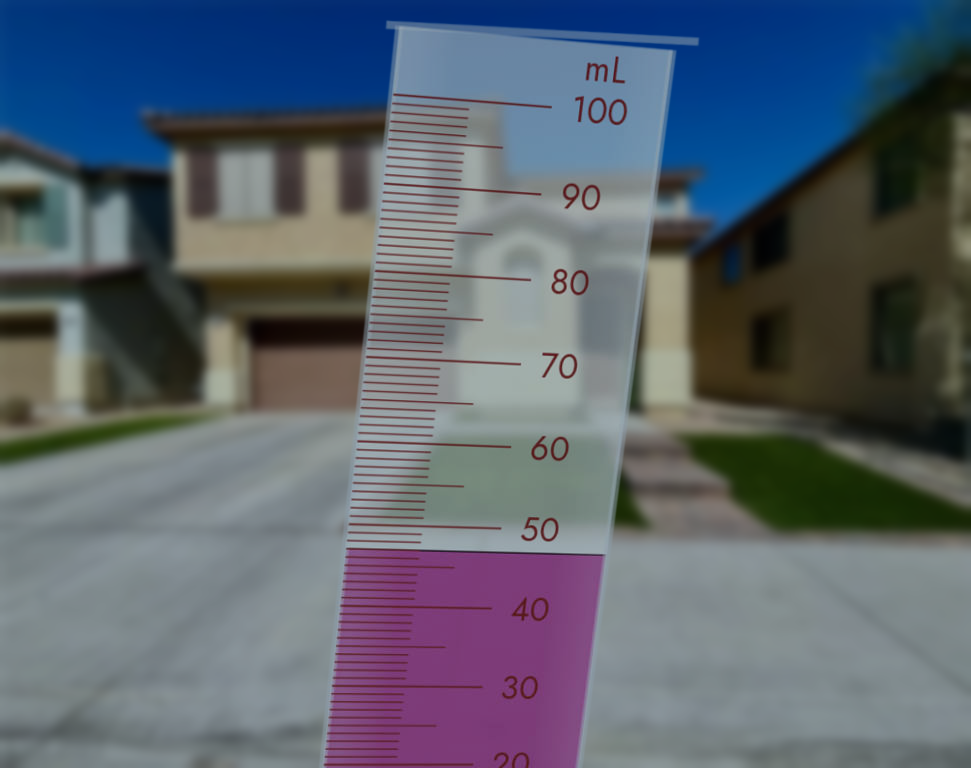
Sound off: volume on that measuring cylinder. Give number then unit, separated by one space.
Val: 47 mL
